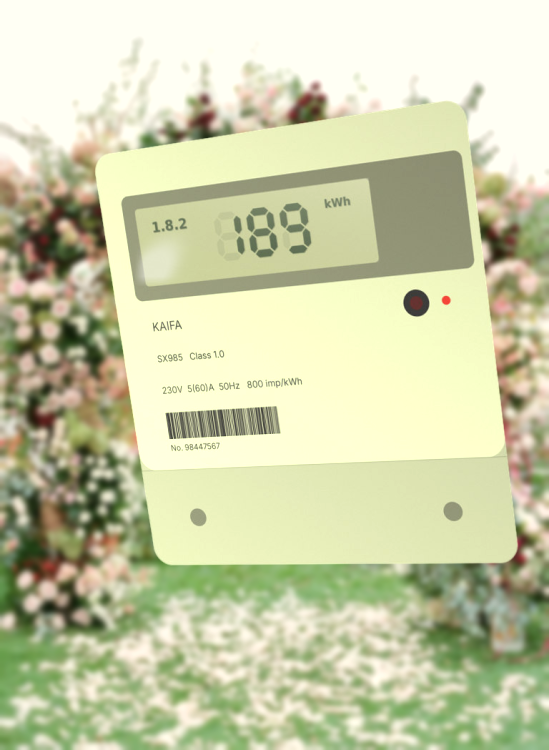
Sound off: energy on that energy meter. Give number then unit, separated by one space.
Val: 189 kWh
